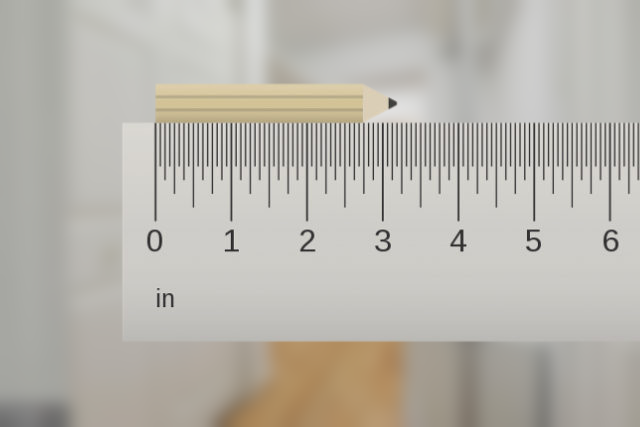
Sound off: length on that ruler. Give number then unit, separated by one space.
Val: 3.1875 in
